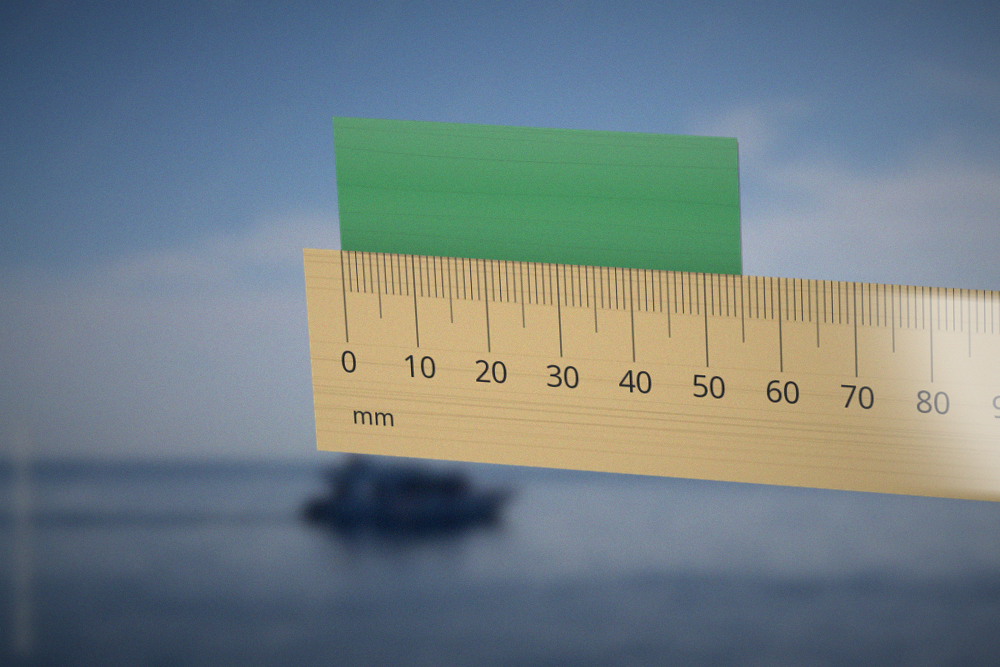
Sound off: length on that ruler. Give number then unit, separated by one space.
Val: 55 mm
